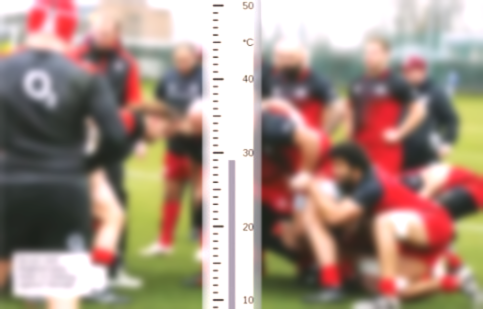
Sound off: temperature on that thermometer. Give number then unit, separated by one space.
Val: 29 °C
